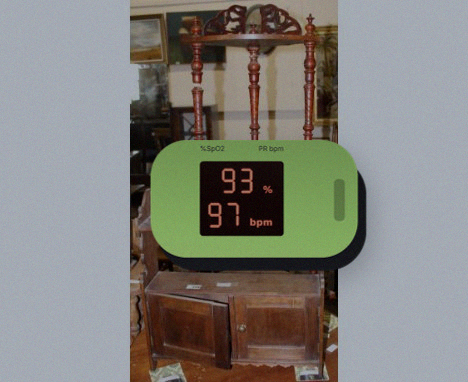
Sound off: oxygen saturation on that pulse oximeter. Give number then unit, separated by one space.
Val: 93 %
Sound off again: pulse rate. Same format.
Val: 97 bpm
